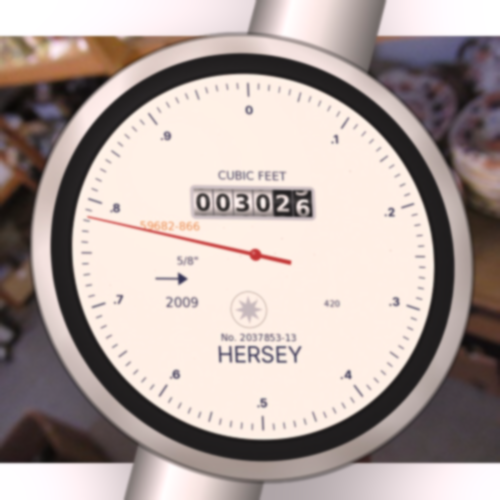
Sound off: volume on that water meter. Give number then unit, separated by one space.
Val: 3025.78 ft³
